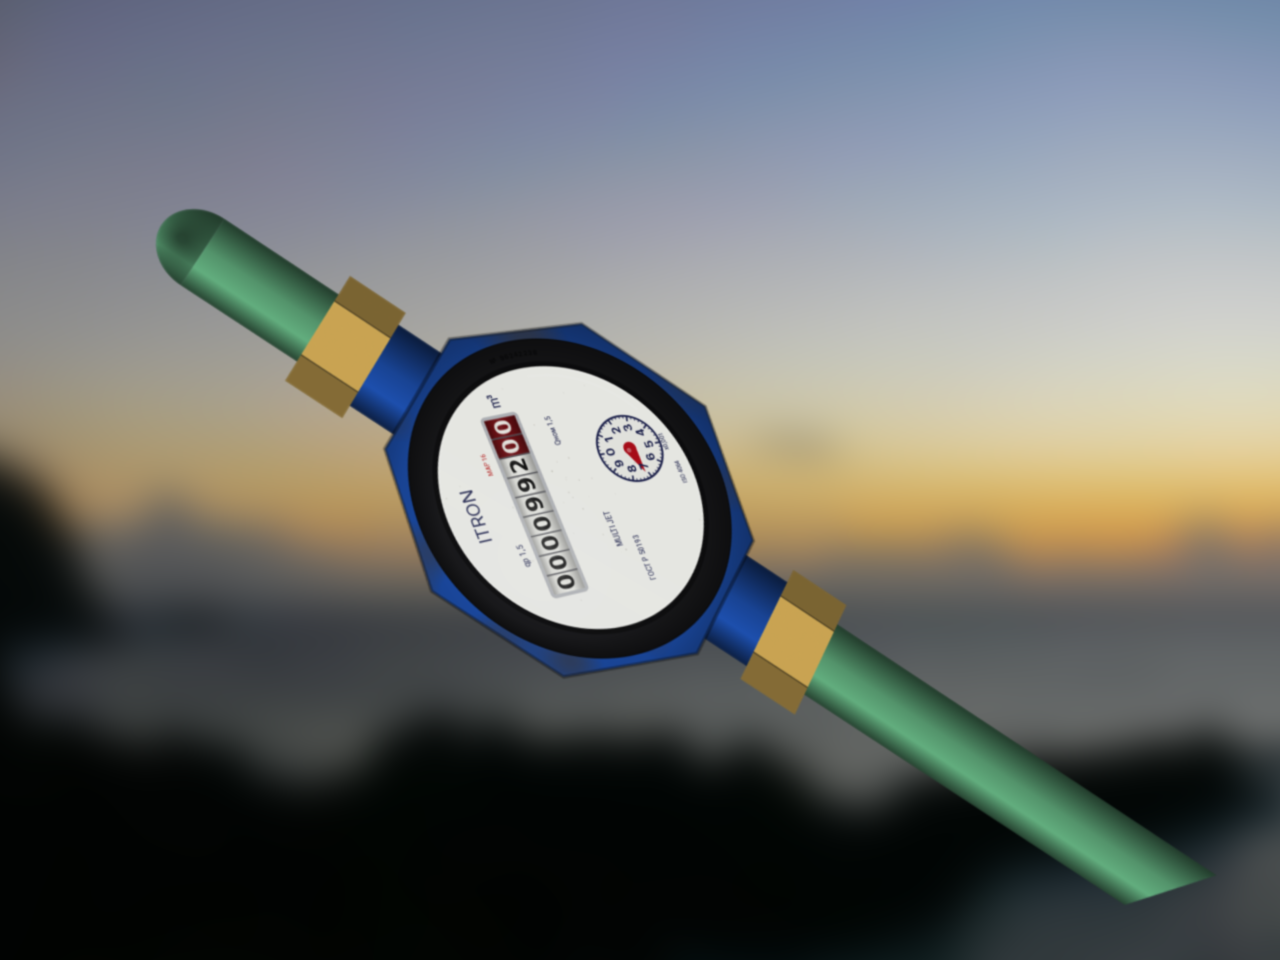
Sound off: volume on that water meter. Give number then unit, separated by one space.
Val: 992.007 m³
